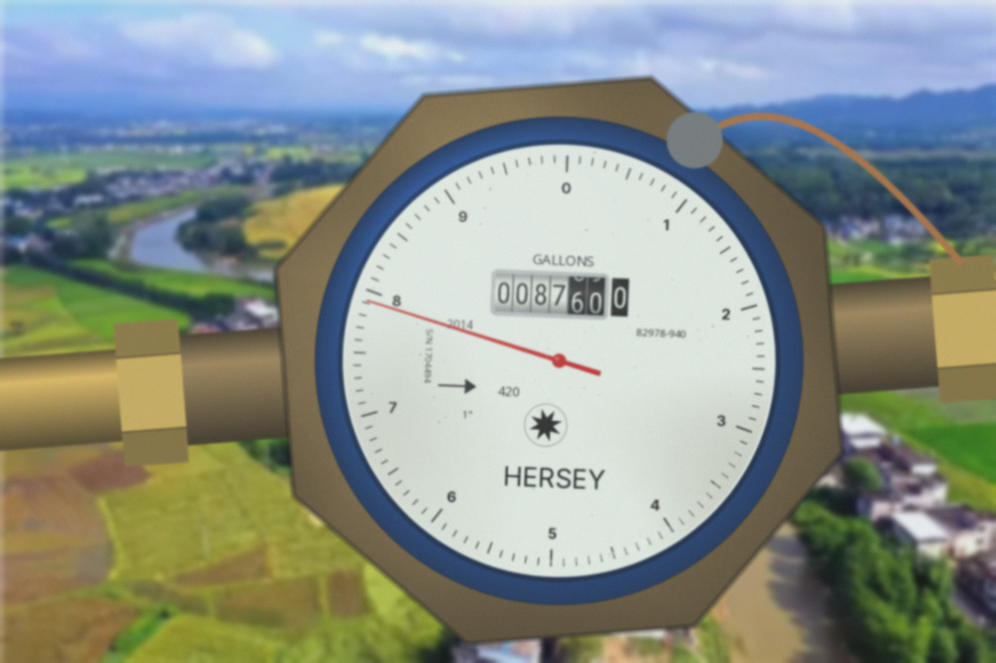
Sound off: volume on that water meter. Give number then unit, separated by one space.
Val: 87597.9 gal
